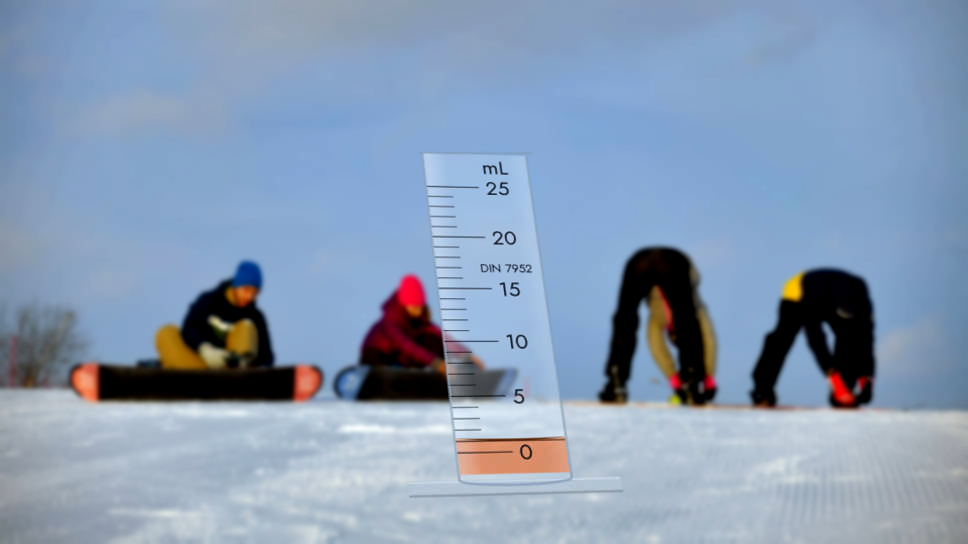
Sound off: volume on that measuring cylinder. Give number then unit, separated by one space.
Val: 1 mL
